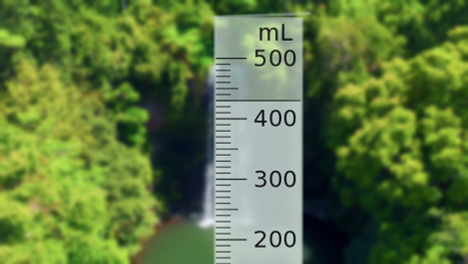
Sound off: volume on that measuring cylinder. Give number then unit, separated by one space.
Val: 430 mL
